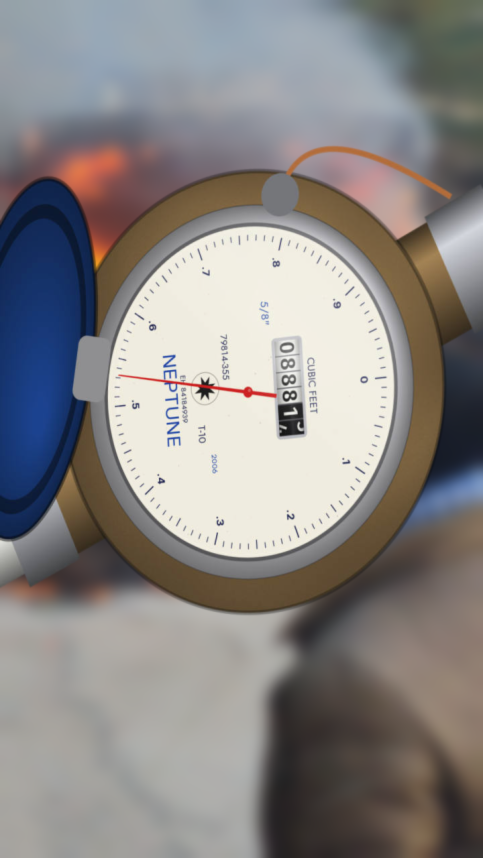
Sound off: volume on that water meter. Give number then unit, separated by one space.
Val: 88813.53 ft³
